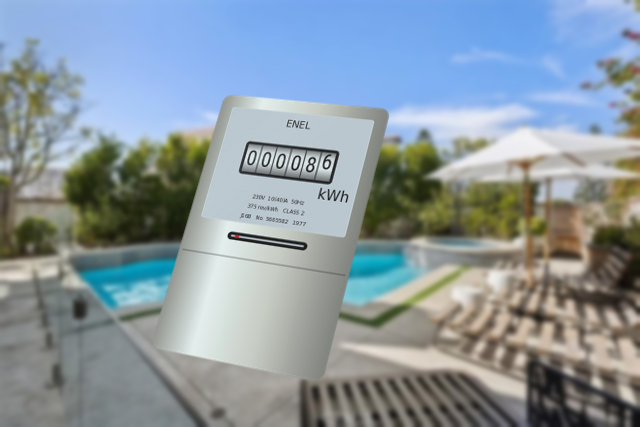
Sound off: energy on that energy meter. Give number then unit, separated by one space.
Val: 86 kWh
